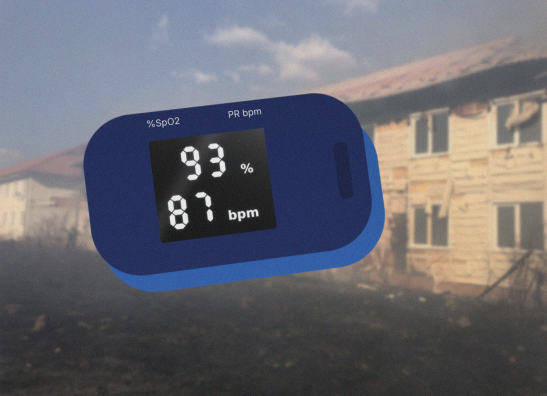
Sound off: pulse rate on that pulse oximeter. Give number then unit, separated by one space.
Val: 87 bpm
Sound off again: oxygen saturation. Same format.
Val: 93 %
